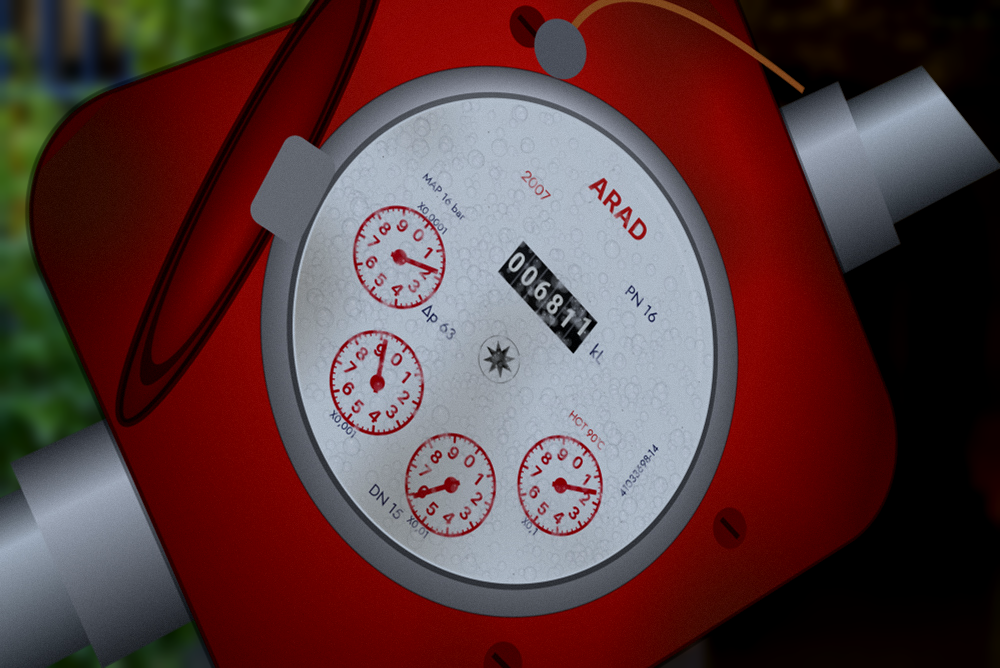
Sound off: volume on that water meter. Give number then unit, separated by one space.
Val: 6811.1591 kL
